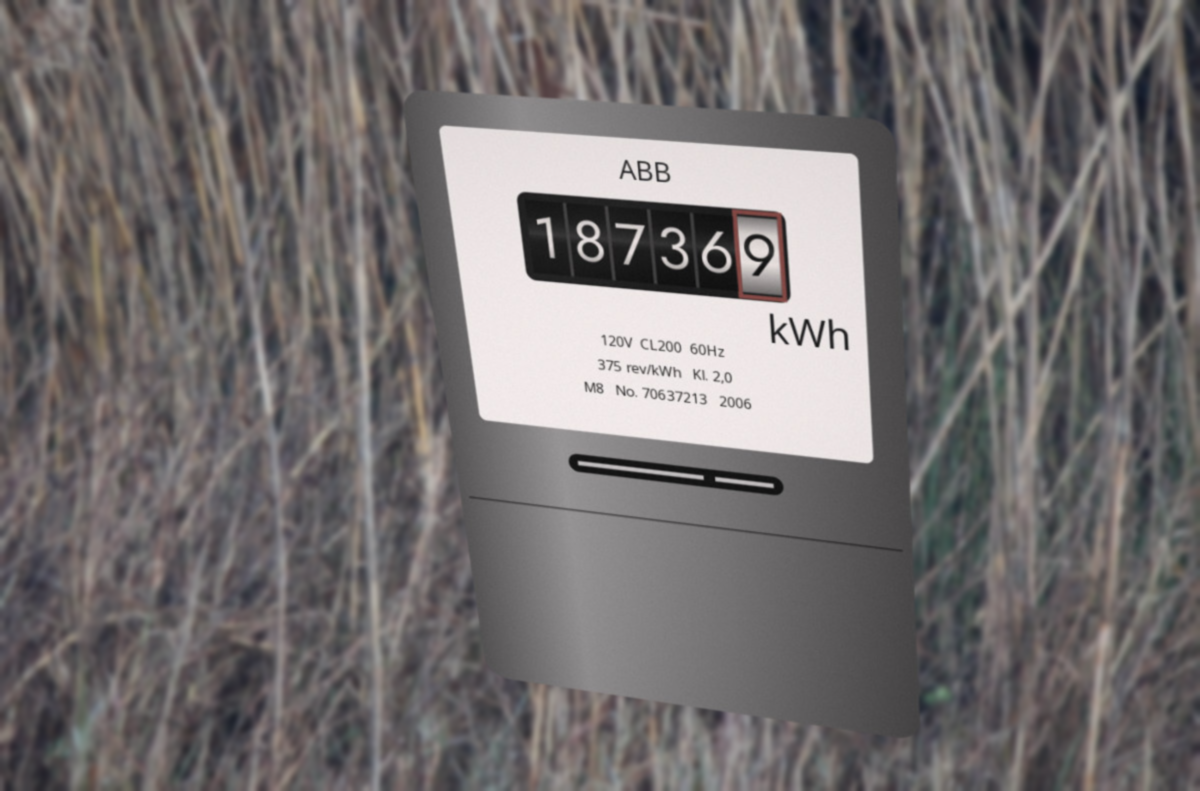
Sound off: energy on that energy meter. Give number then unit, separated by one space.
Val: 18736.9 kWh
